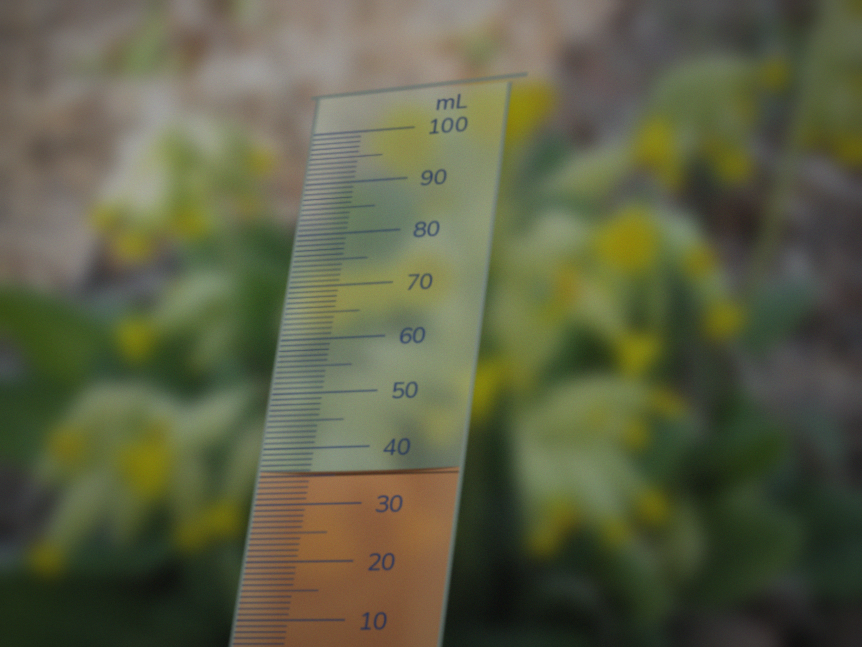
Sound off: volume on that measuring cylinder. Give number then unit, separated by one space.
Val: 35 mL
